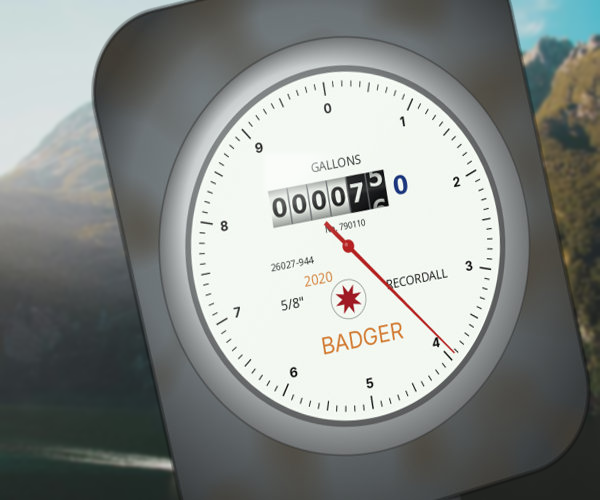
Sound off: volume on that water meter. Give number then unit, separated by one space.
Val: 753.9 gal
